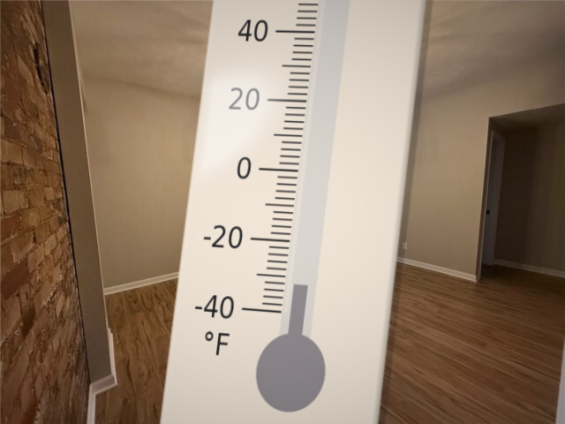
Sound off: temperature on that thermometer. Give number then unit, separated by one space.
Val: -32 °F
